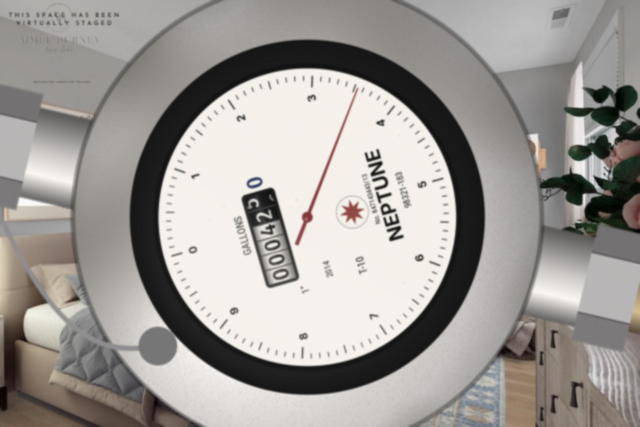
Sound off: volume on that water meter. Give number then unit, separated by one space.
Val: 4253.5 gal
